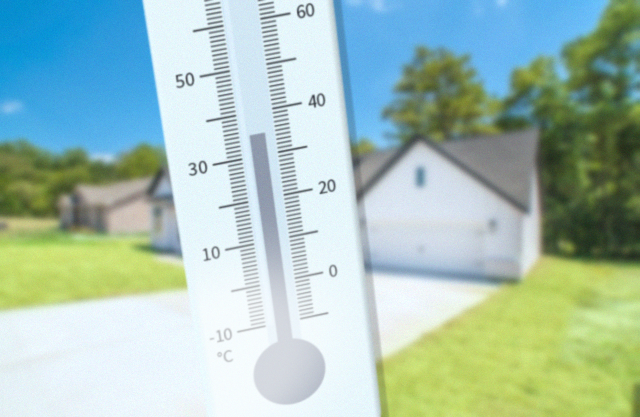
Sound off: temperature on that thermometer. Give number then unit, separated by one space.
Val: 35 °C
